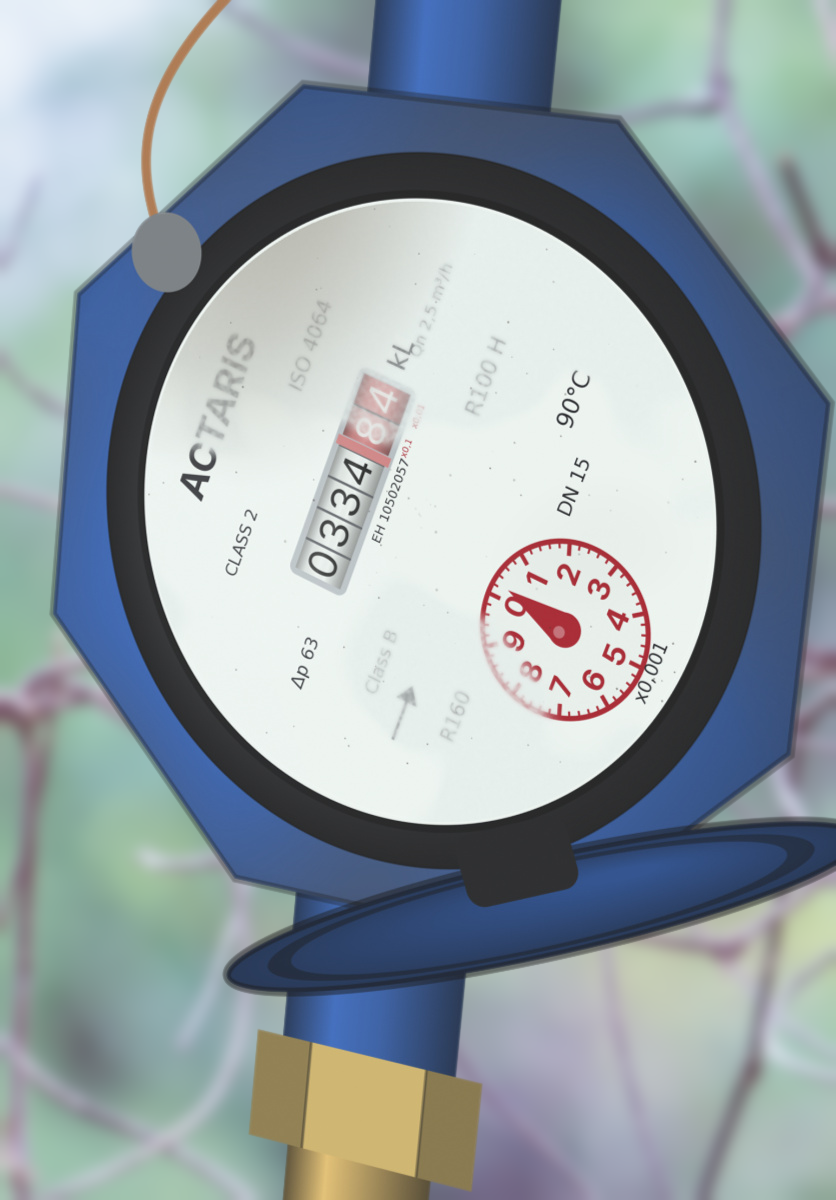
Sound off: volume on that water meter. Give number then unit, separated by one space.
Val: 334.840 kL
